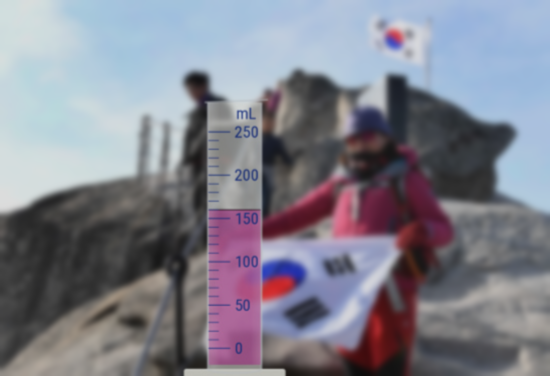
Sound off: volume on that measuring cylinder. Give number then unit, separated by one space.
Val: 160 mL
